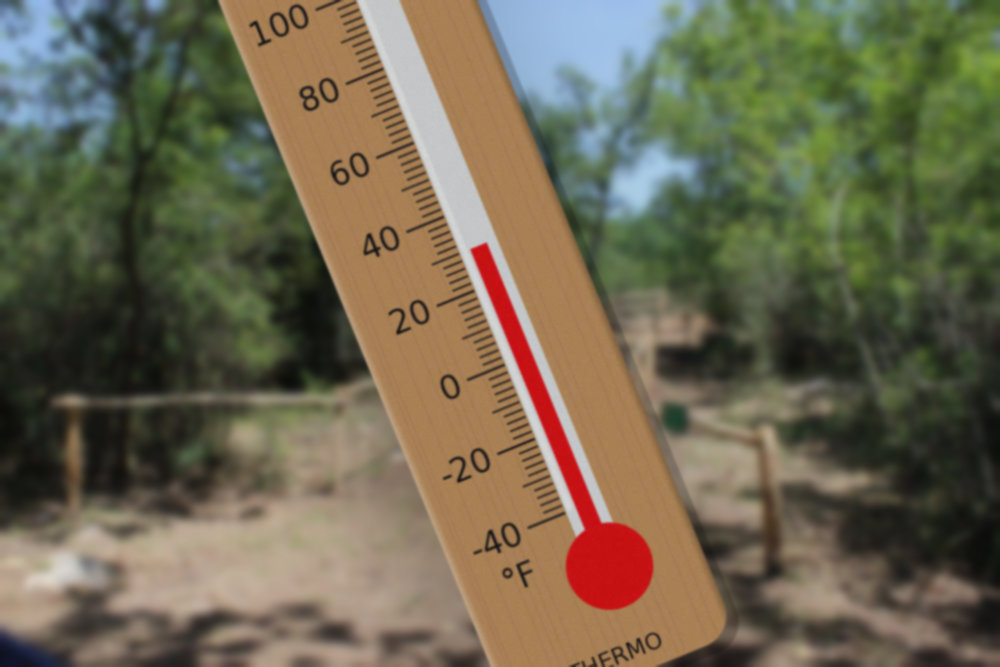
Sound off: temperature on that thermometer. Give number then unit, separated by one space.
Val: 30 °F
